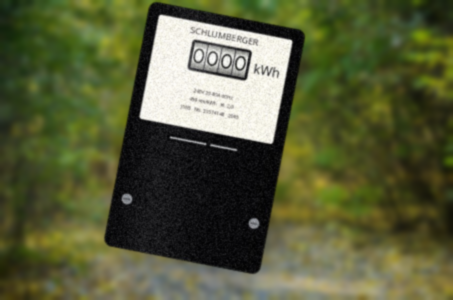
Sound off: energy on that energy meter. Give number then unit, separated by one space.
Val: 0 kWh
